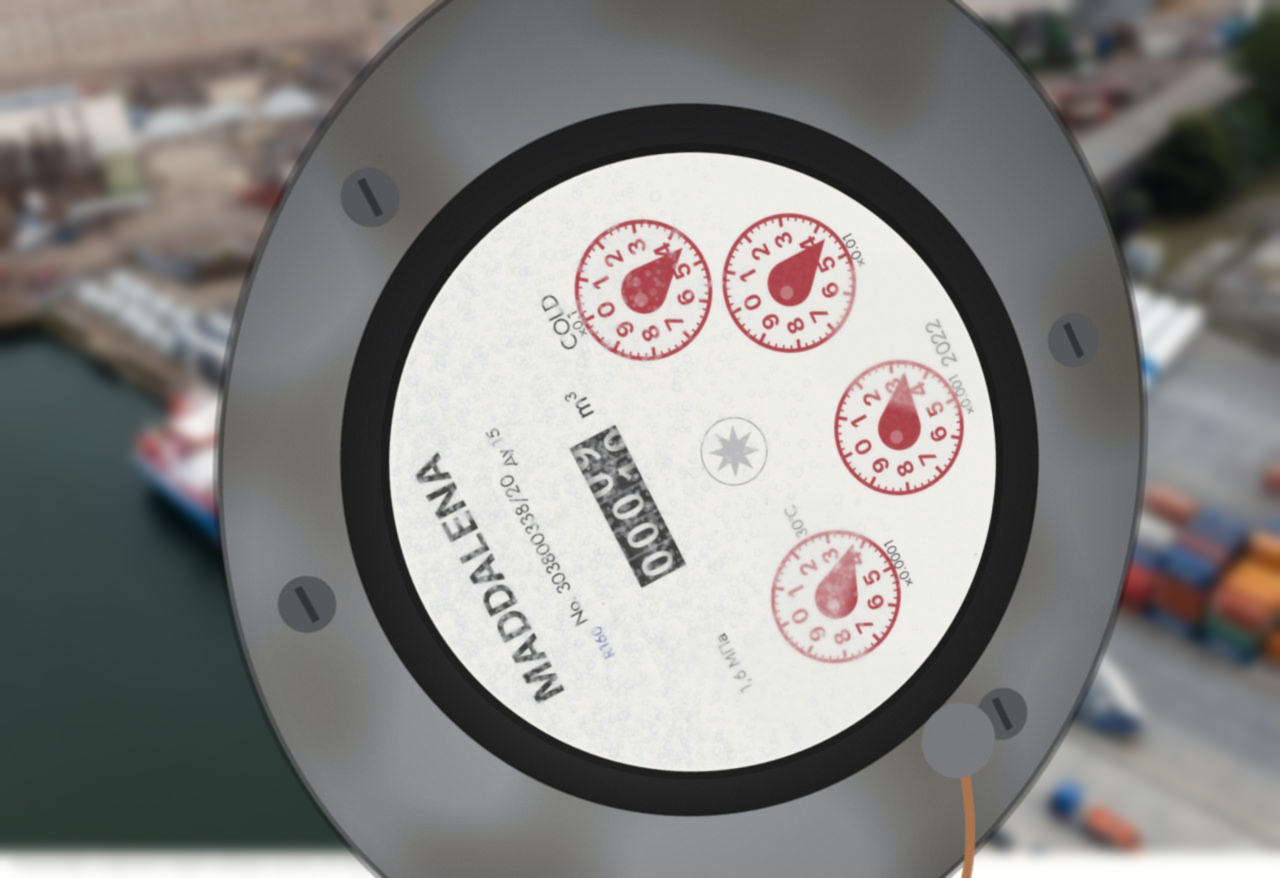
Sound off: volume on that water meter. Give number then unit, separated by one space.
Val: 9.4433 m³
